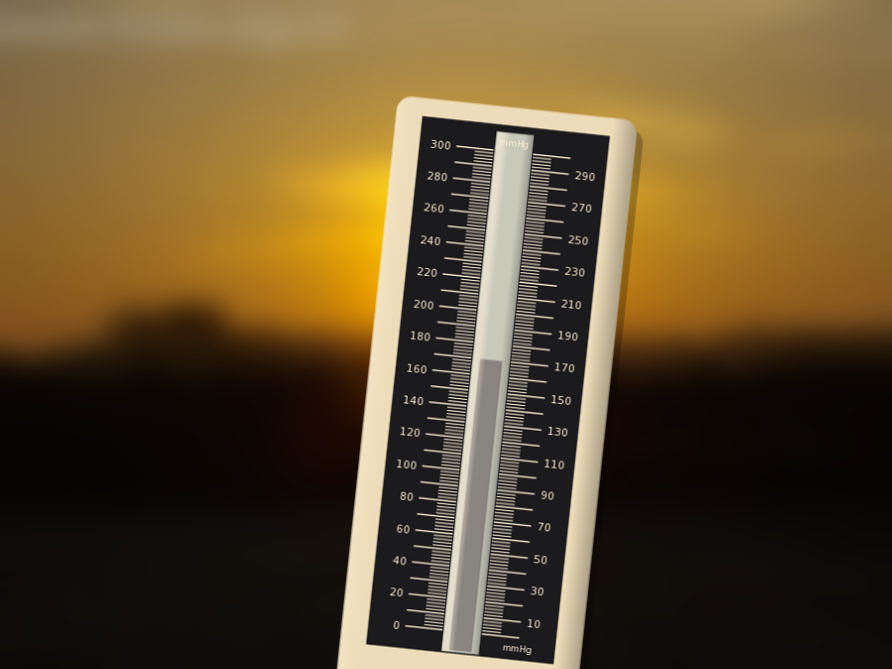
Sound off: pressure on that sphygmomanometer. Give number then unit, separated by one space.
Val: 170 mmHg
